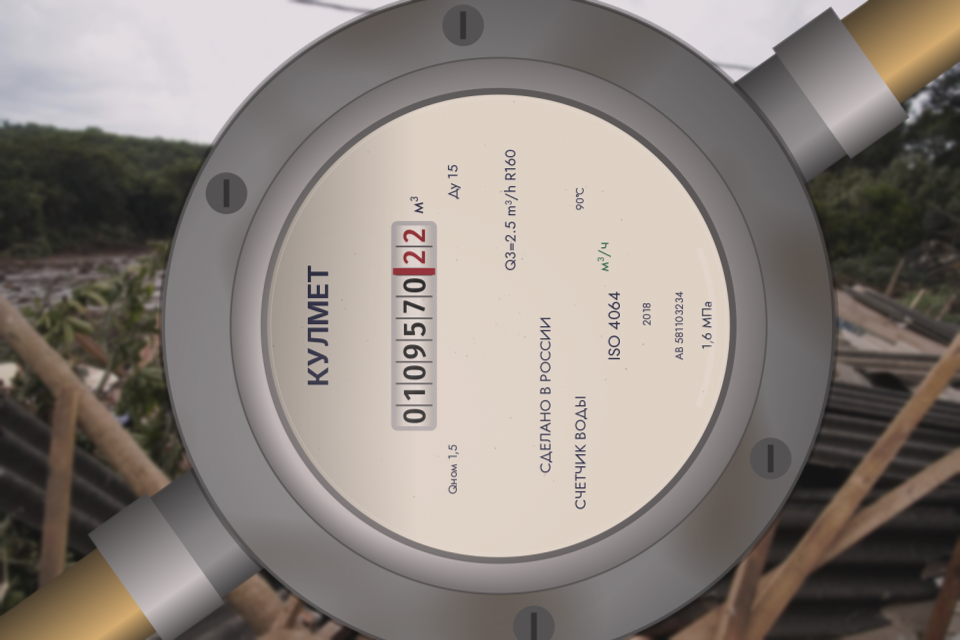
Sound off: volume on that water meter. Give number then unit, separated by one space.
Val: 109570.22 m³
